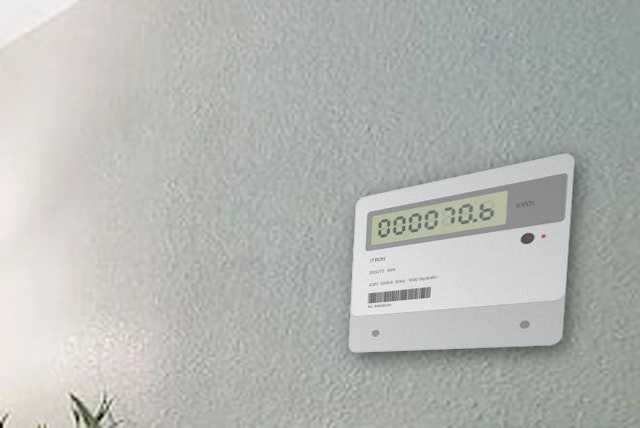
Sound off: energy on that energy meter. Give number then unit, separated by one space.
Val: 70.6 kWh
